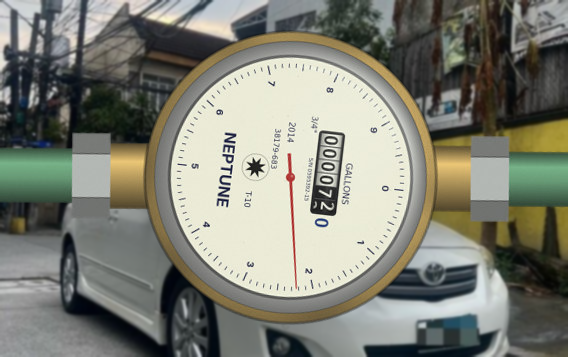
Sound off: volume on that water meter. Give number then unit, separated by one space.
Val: 722.2 gal
